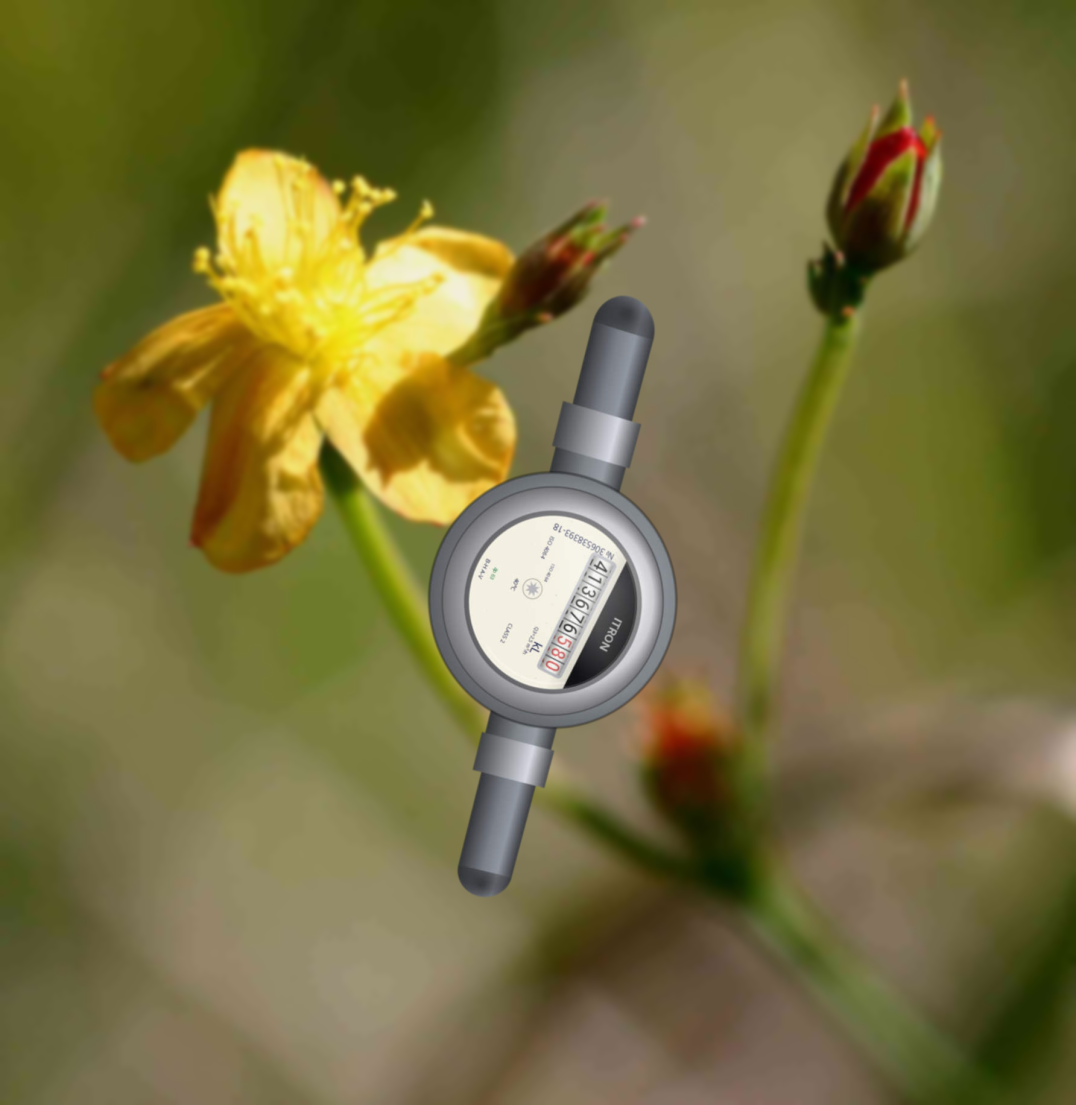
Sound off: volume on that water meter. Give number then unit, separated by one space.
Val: 413676.580 kL
